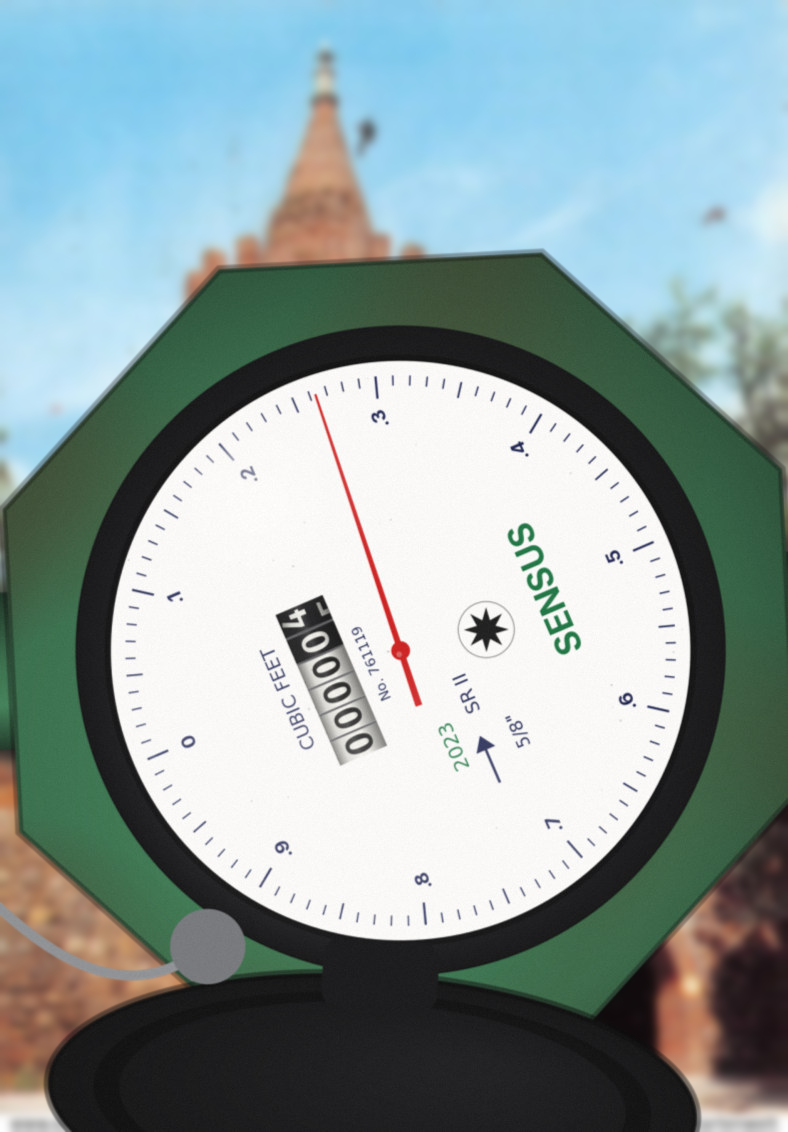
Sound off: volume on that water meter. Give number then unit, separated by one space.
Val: 4.26 ft³
